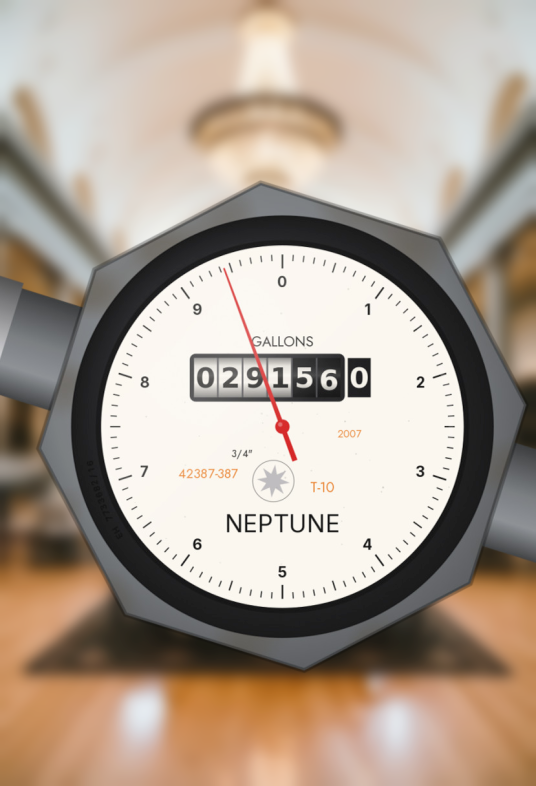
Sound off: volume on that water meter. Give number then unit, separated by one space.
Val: 291559.4 gal
